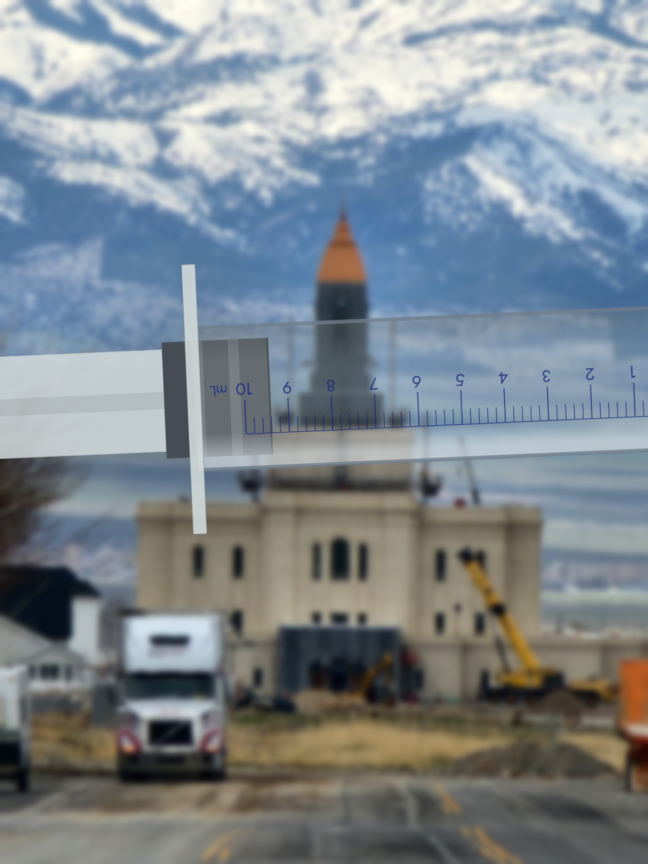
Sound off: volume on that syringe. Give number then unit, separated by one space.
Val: 9.4 mL
